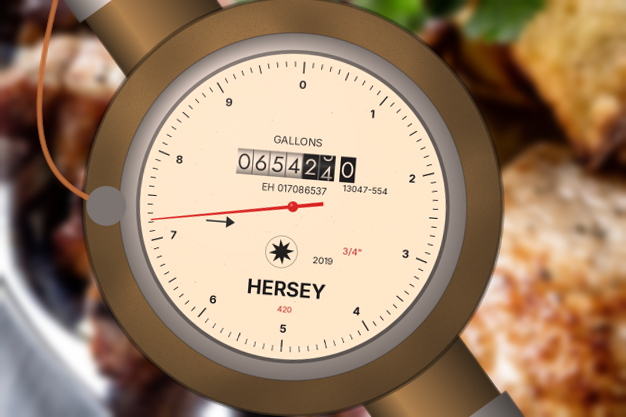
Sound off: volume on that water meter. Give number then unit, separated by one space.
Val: 654237.2 gal
